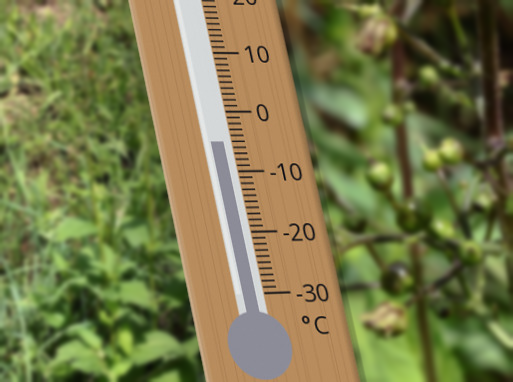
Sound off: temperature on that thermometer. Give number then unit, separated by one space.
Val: -5 °C
